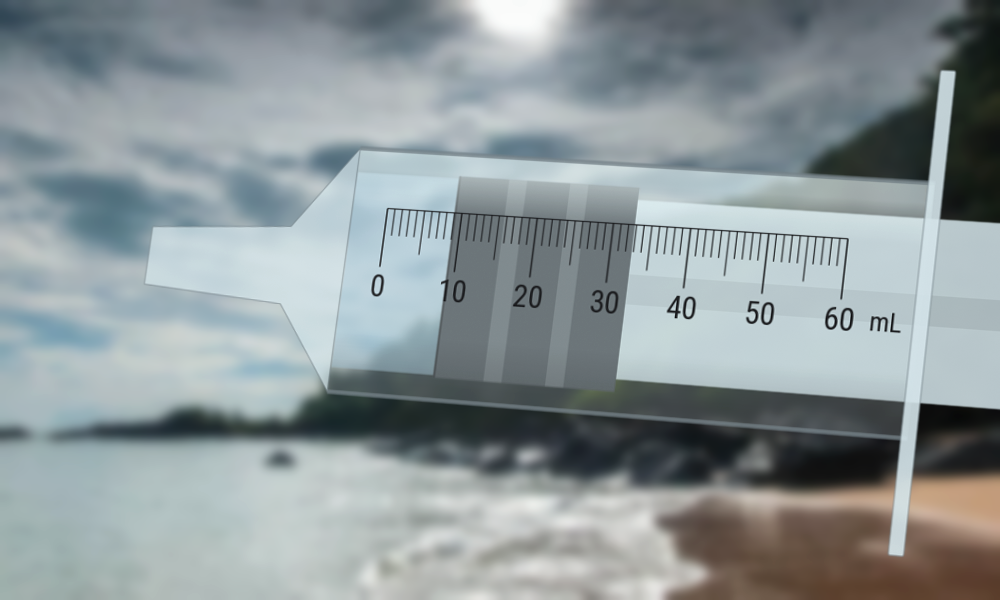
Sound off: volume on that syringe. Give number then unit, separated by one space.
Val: 9 mL
